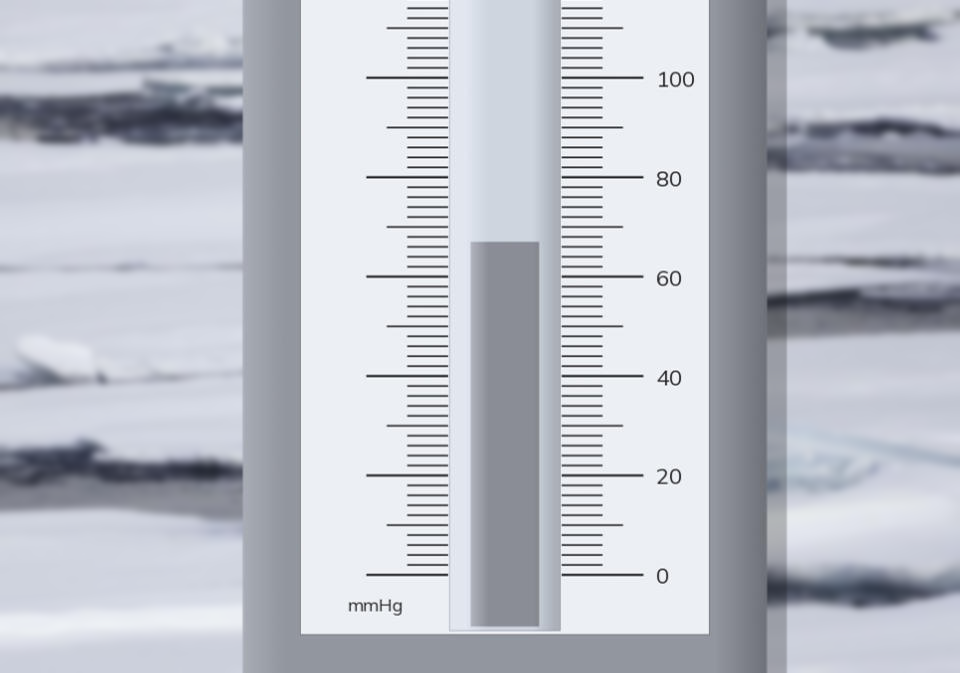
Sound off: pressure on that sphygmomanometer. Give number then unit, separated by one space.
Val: 67 mmHg
